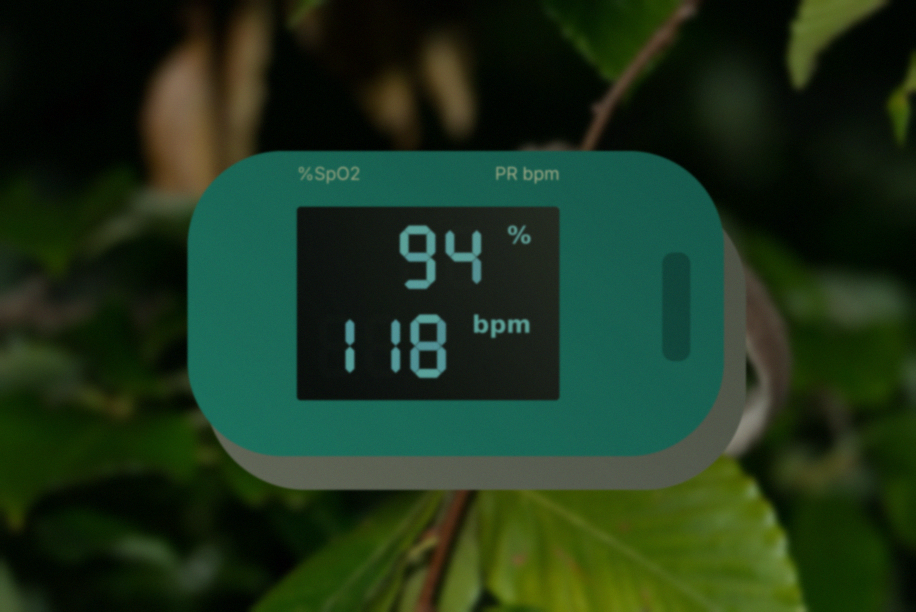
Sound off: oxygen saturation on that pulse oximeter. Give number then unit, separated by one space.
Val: 94 %
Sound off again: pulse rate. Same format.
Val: 118 bpm
